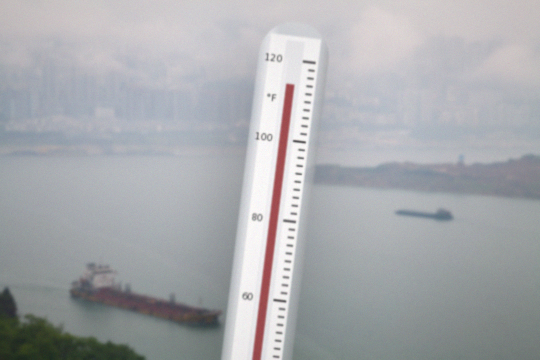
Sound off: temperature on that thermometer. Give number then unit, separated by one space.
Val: 114 °F
